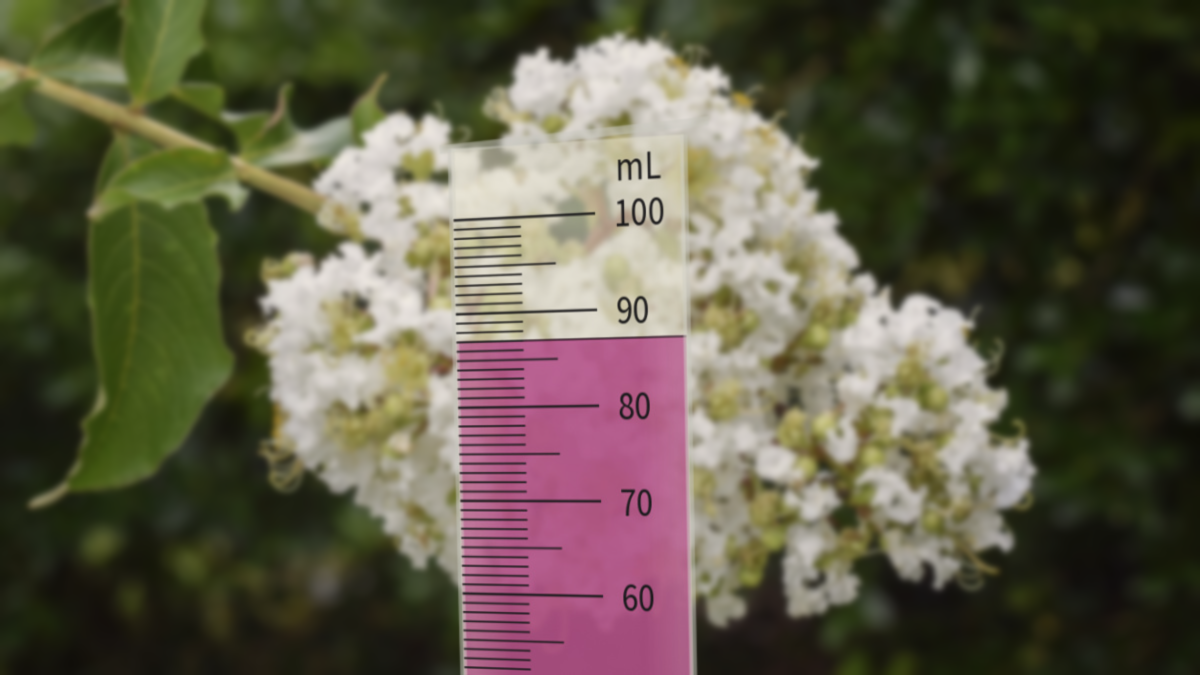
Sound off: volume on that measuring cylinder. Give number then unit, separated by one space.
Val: 87 mL
